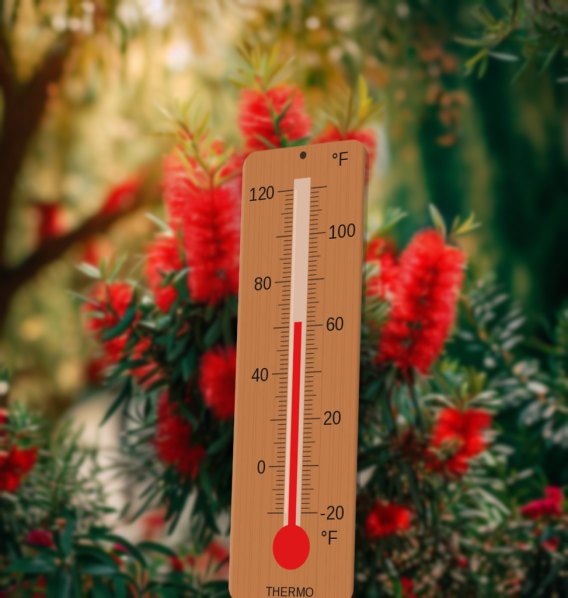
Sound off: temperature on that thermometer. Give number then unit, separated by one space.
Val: 62 °F
